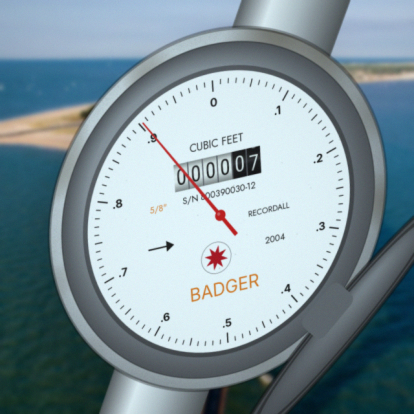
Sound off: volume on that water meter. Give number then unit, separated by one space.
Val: 6.90 ft³
